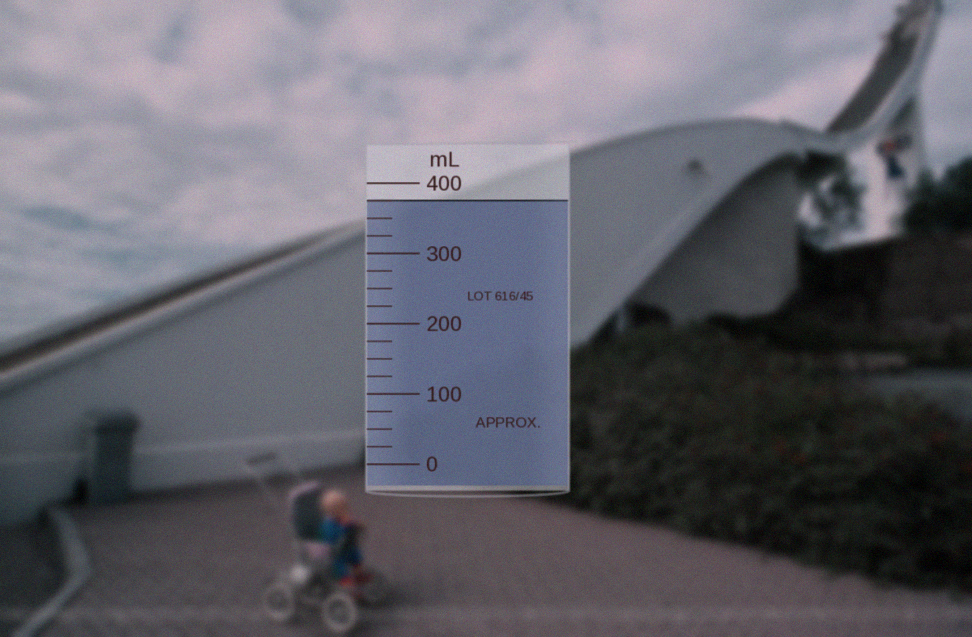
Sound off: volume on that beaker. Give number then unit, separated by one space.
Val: 375 mL
